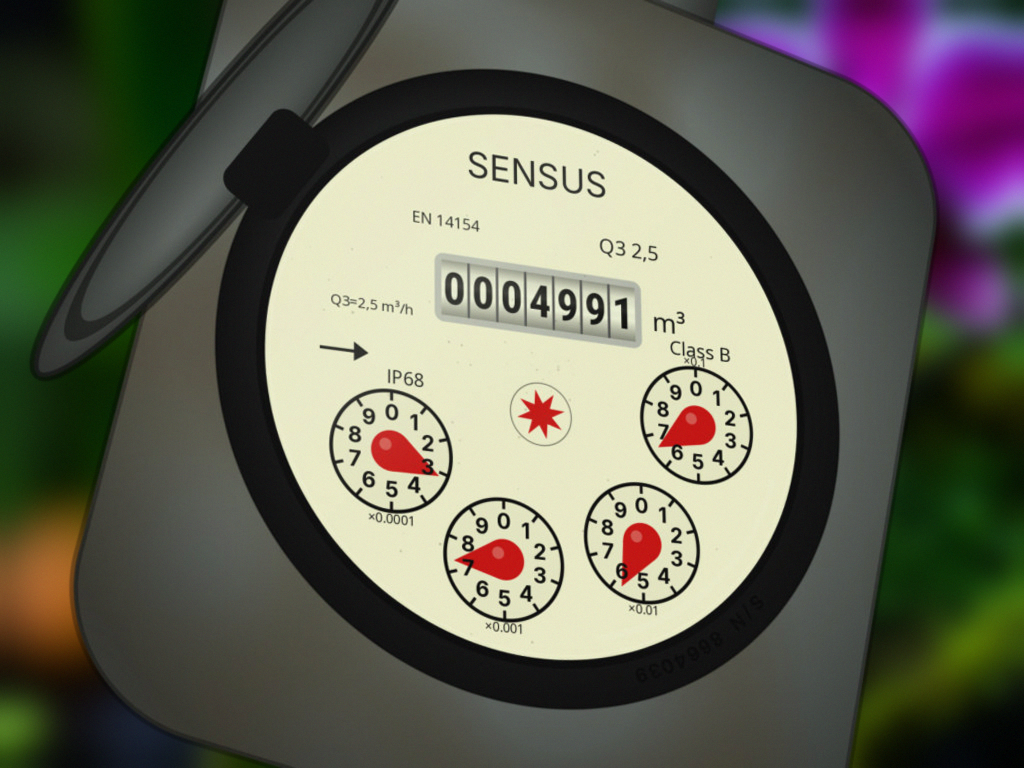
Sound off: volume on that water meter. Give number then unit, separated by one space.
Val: 4991.6573 m³
